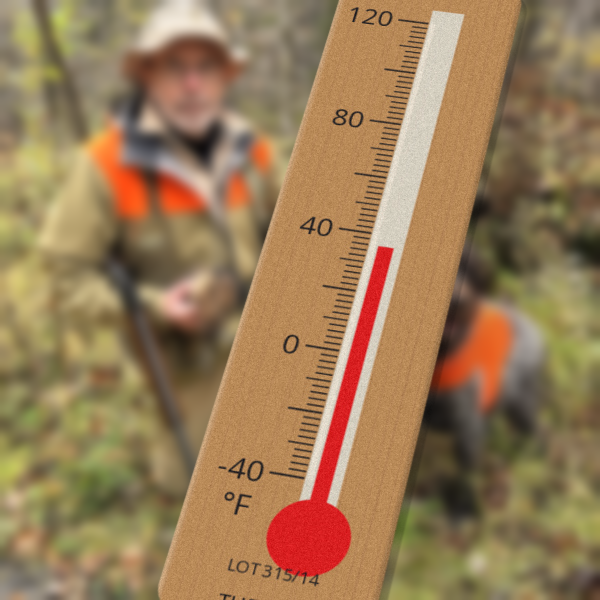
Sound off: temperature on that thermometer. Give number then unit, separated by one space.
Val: 36 °F
